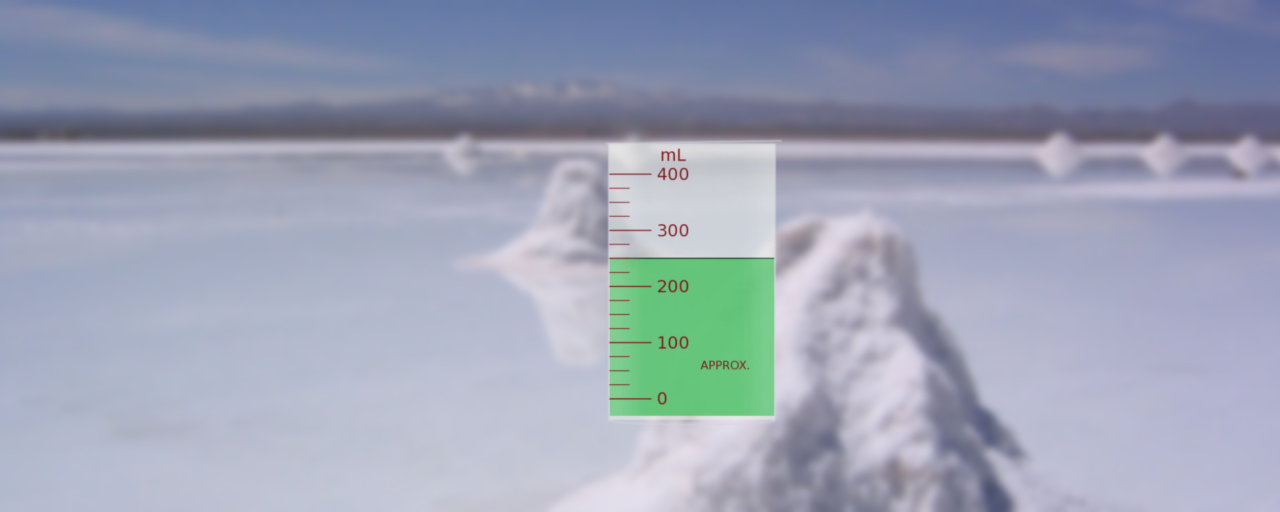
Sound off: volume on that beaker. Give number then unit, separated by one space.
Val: 250 mL
